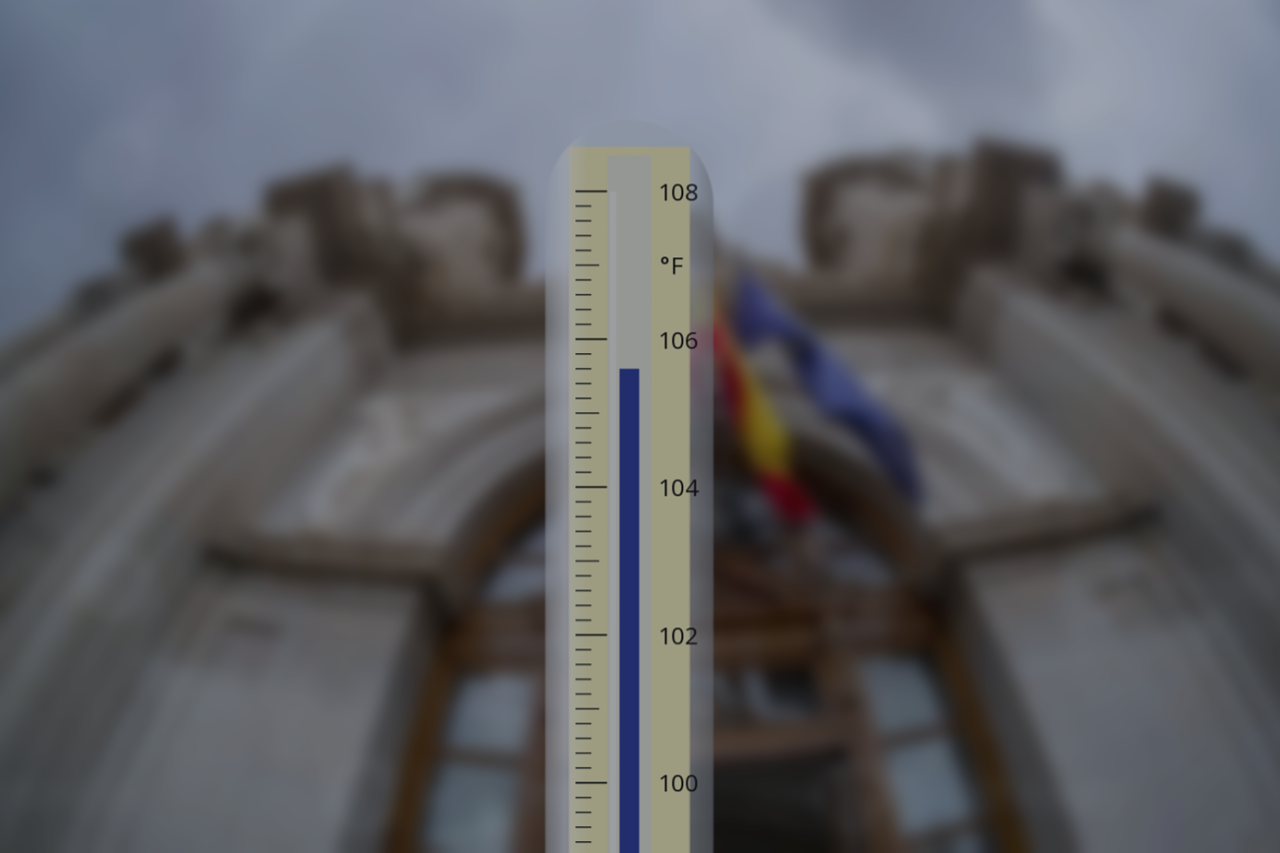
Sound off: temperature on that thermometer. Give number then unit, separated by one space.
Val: 105.6 °F
